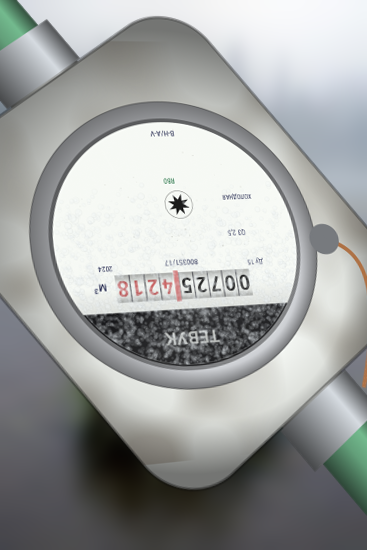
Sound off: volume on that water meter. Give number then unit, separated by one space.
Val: 725.4218 m³
